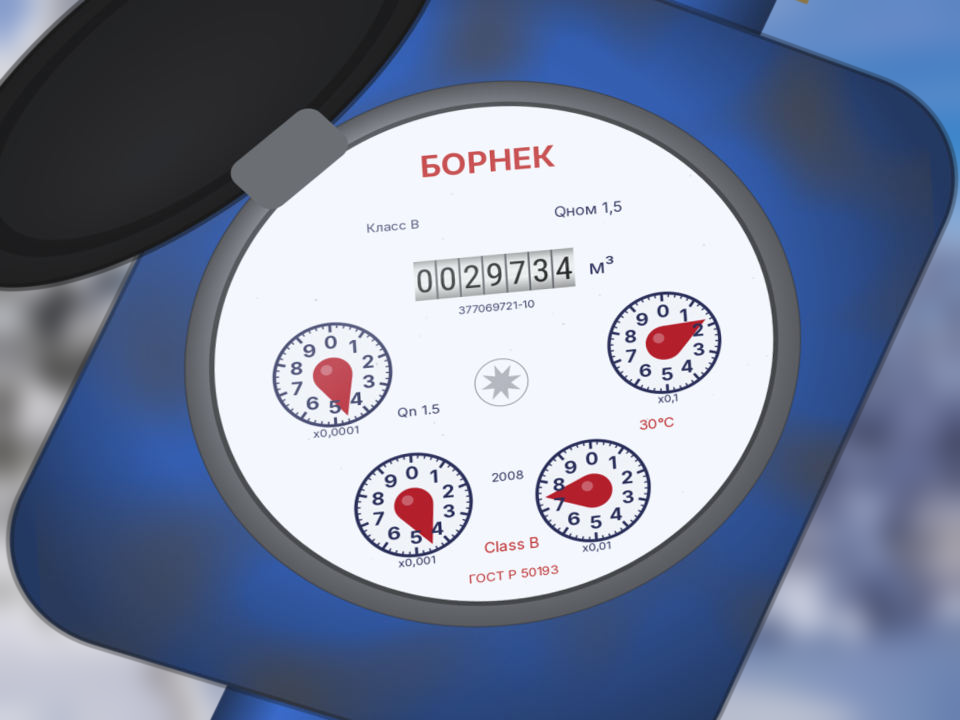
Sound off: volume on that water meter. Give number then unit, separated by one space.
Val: 29734.1744 m³
